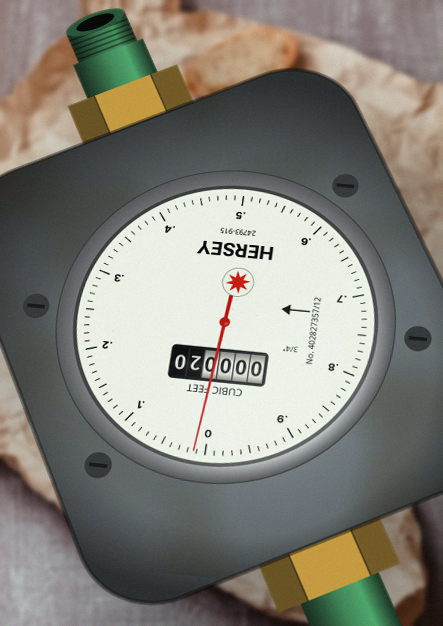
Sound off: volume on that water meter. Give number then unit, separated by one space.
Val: 20.01 ft³
